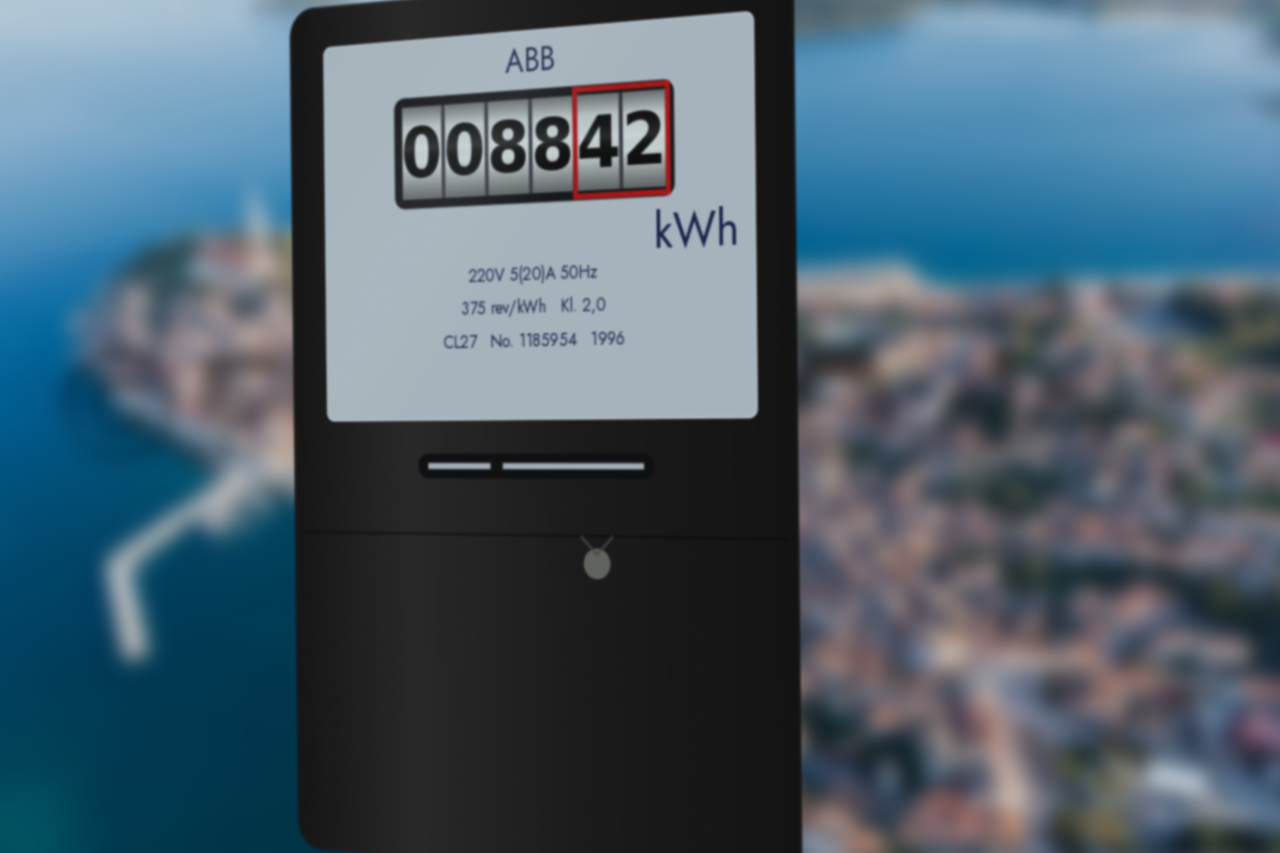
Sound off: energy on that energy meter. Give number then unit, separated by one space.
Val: 88.42 kWh
